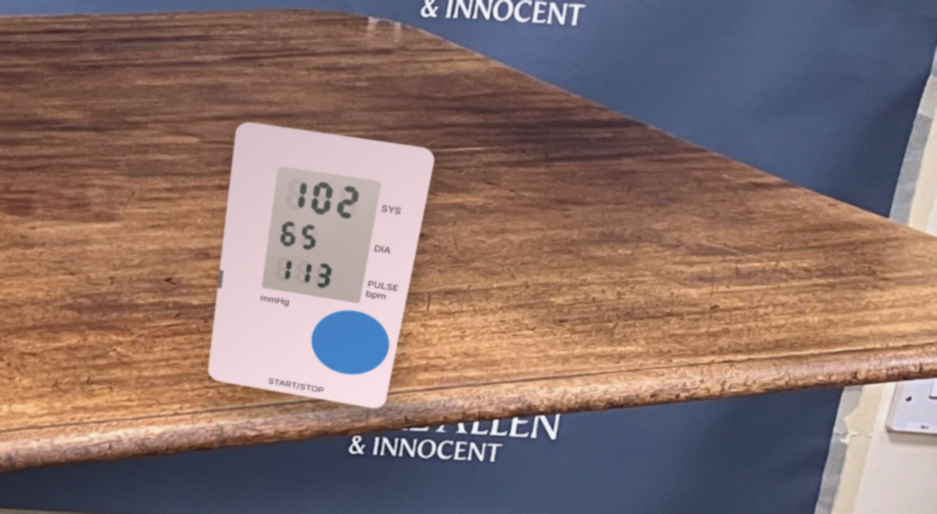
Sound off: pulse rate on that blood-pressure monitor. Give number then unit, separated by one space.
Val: 113 bpm
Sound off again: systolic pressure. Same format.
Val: 102 mmHg
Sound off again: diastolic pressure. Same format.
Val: 65 mmHg
